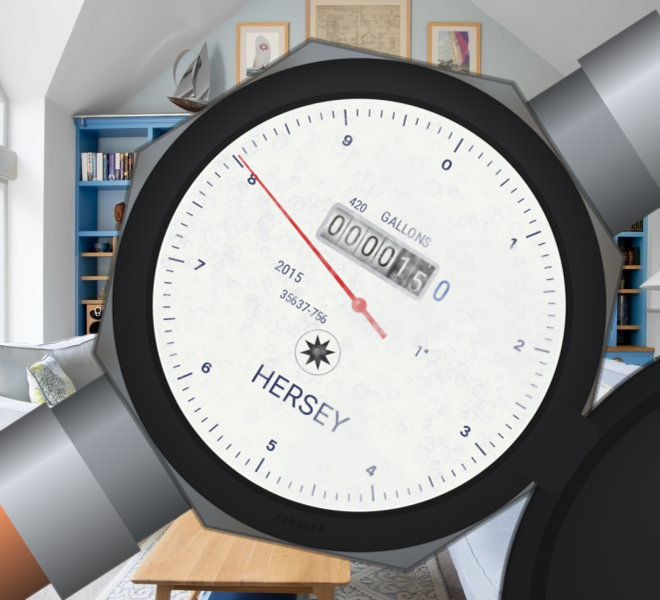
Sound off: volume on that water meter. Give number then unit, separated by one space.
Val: 148.0 gal
